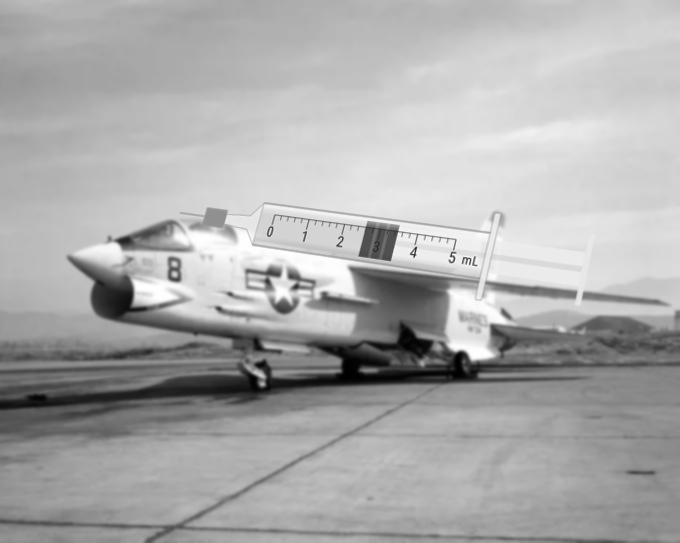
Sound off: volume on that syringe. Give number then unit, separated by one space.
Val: 2.6 mL
